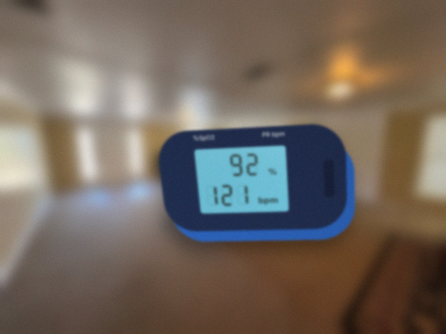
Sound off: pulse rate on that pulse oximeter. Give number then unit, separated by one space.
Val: 121 bpm
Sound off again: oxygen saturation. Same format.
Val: 92 %
